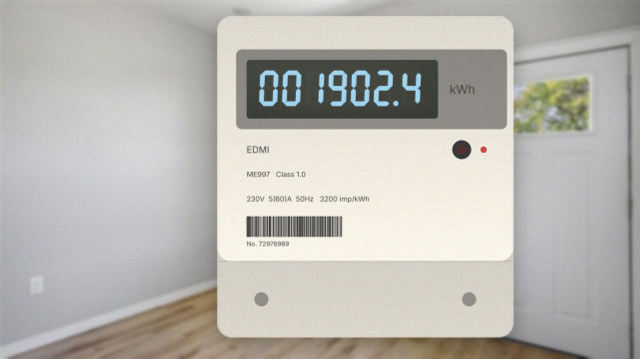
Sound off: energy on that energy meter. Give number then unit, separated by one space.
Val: 1902.4 kWh
